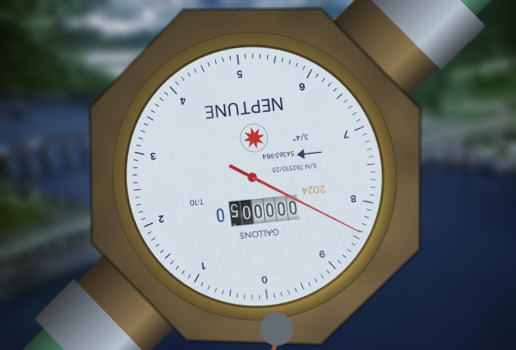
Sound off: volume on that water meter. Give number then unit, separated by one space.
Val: 48.4 gal
